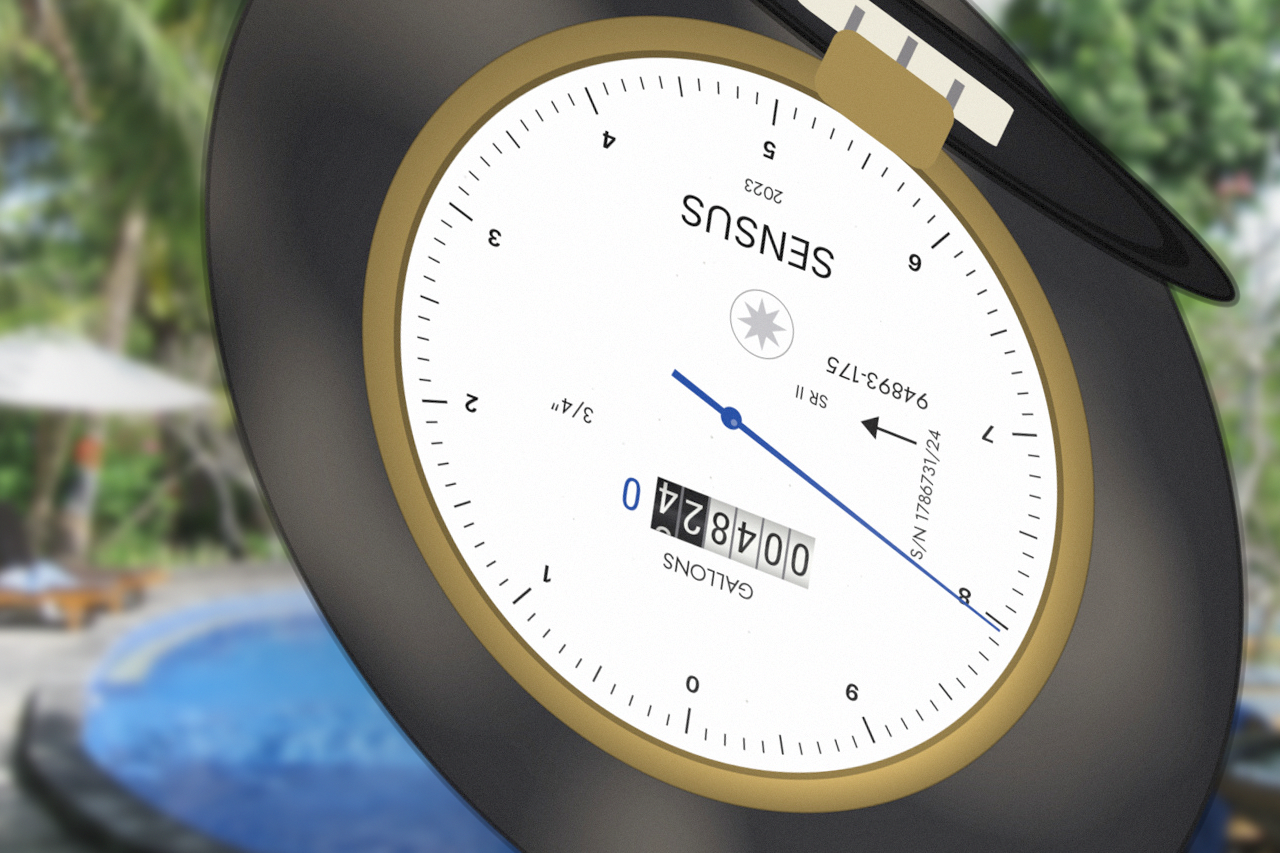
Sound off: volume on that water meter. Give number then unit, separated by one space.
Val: 48238.0 gal
